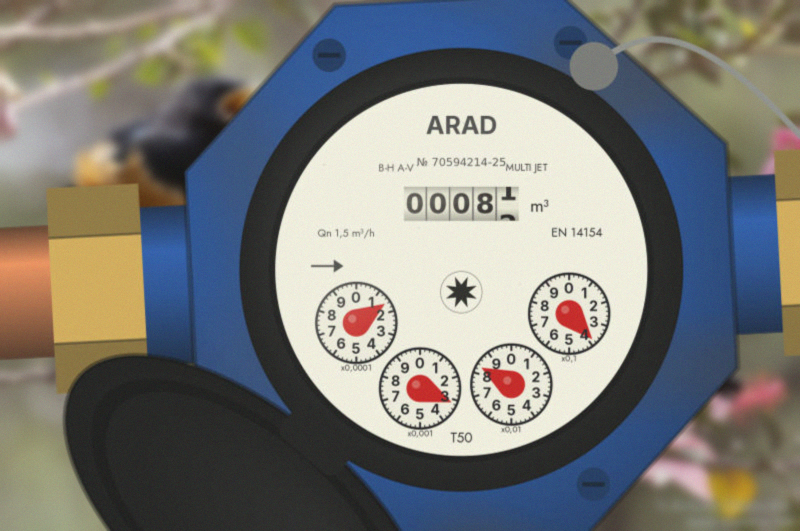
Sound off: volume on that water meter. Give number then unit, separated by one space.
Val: 81.3831 m³
